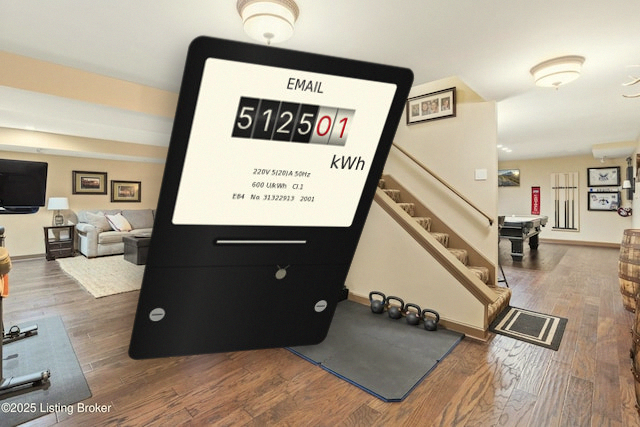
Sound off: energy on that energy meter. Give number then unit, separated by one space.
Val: 5125.01 kWh
